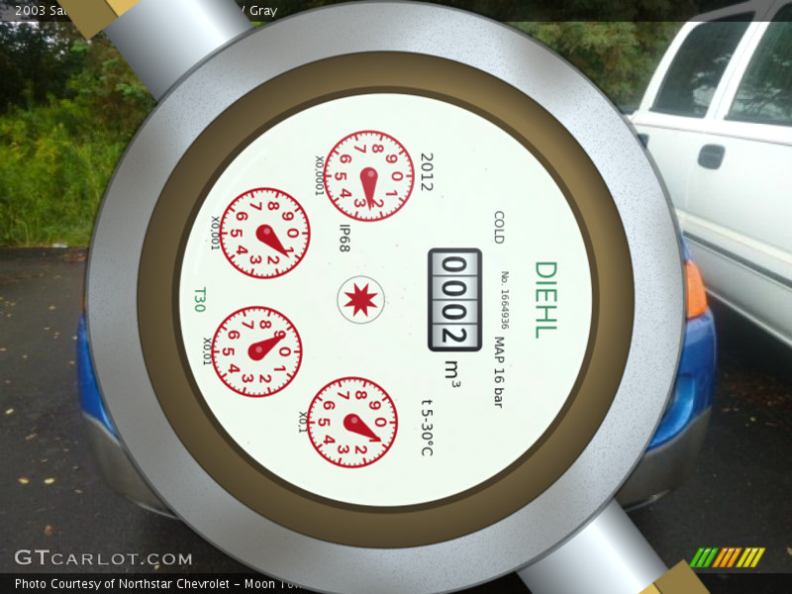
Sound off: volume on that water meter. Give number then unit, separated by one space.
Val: 2.0912 m³
